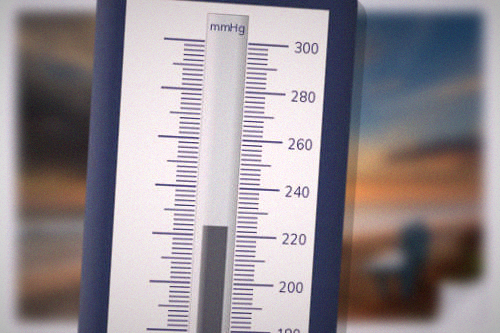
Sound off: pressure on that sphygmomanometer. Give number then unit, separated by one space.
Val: 224 mmHg
